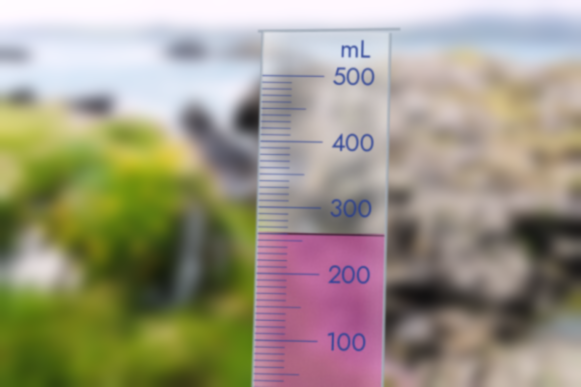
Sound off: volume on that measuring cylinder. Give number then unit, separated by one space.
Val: 260 mL
